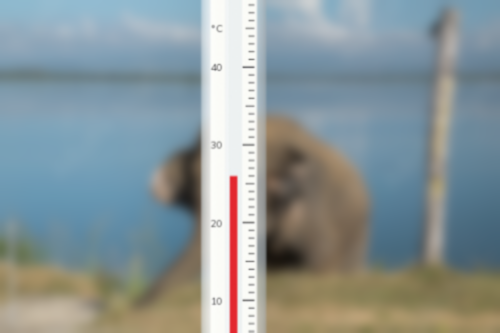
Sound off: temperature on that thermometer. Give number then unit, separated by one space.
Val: 26 °C
